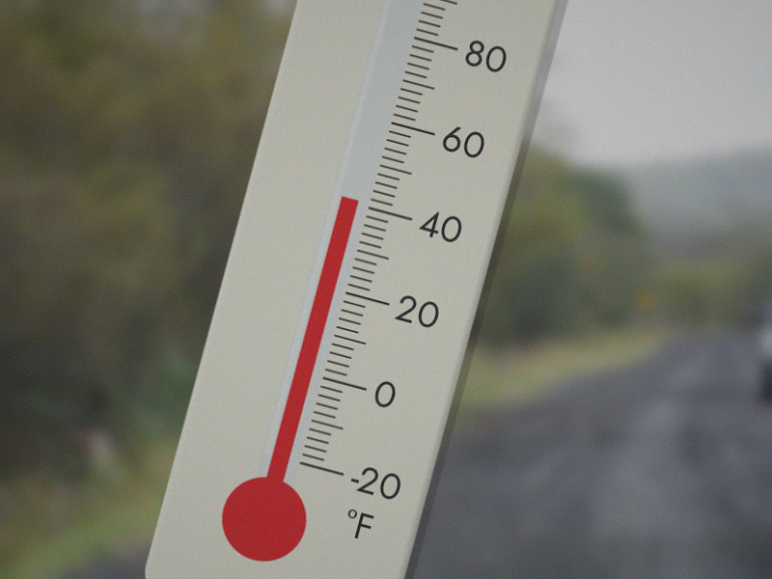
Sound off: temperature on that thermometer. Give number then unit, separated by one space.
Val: 41 °F
